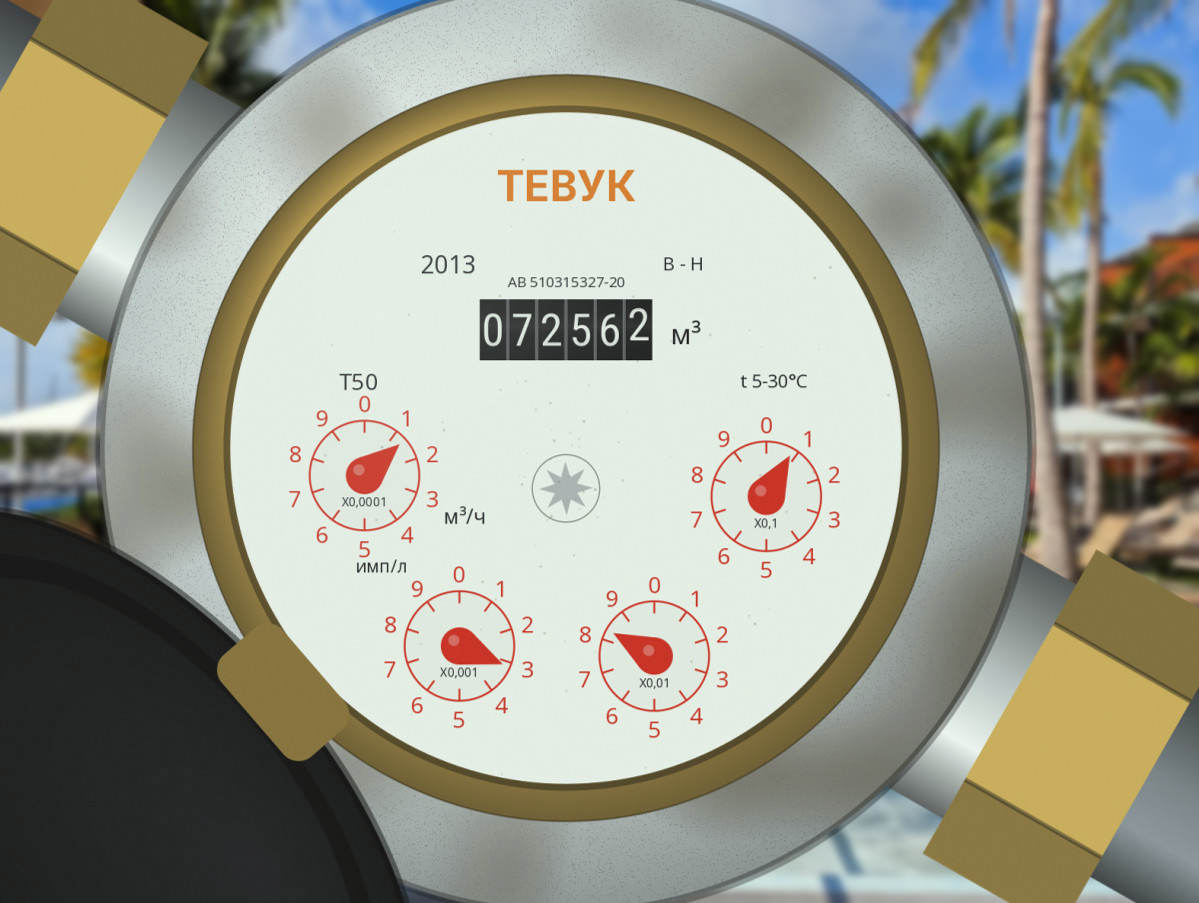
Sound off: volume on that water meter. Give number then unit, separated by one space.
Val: 72562.0831 m³
